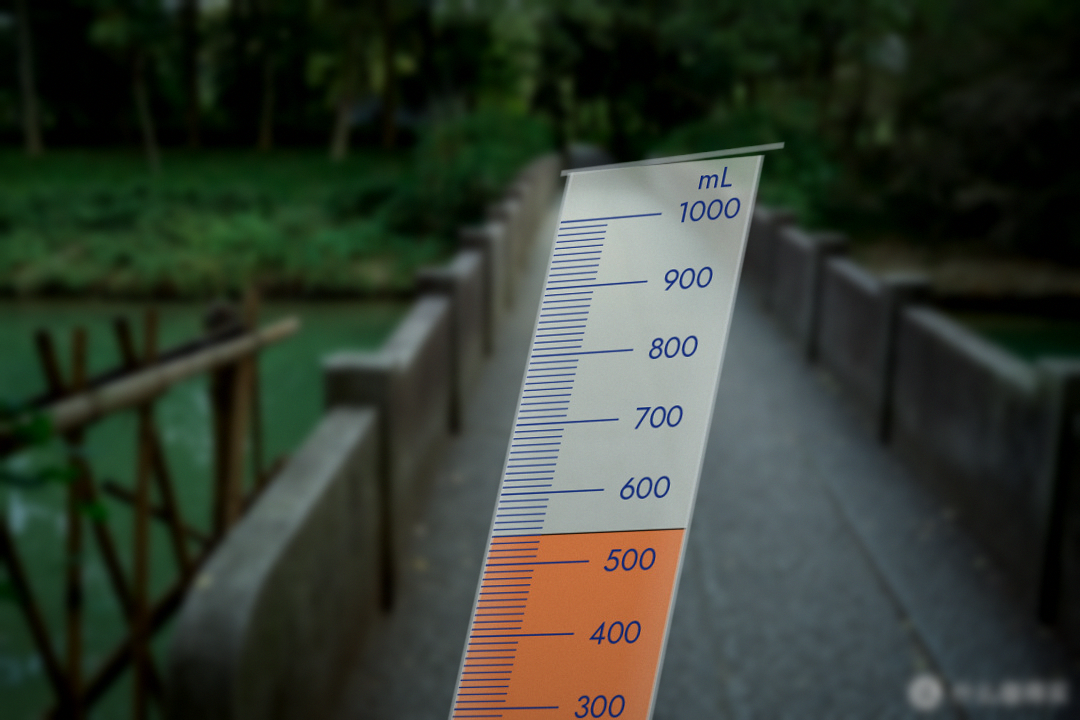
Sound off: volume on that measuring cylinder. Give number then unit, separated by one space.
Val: 540 mL
